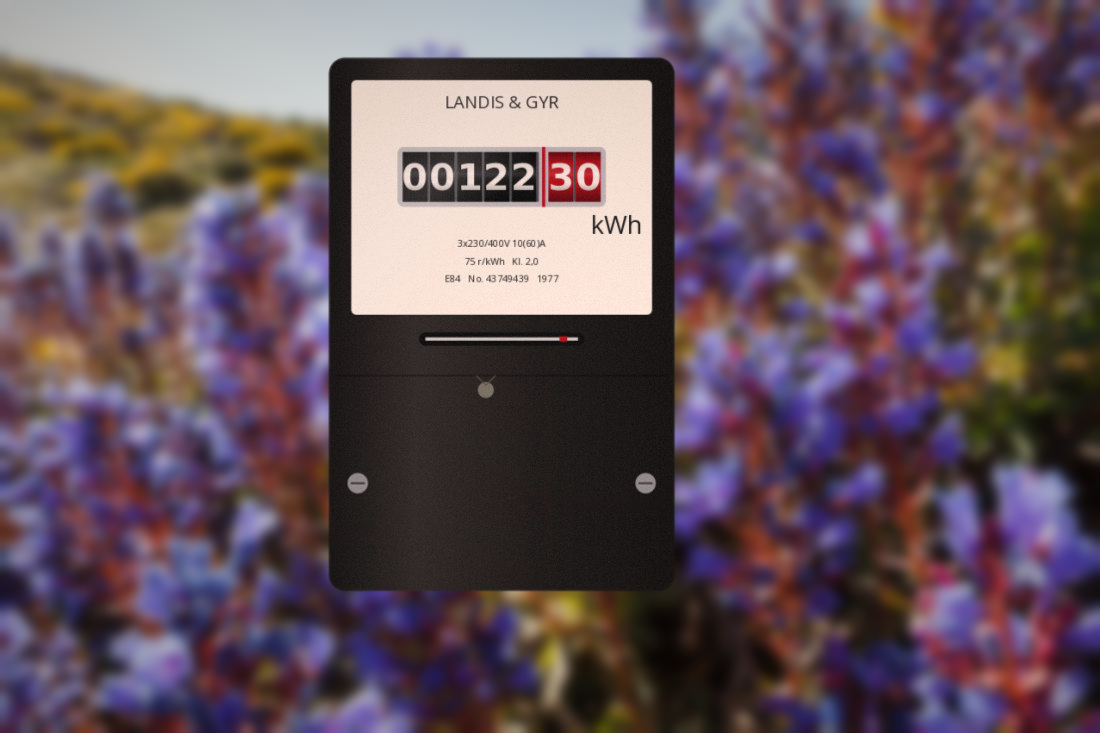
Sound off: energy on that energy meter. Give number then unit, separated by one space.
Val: 122.30 kWh
